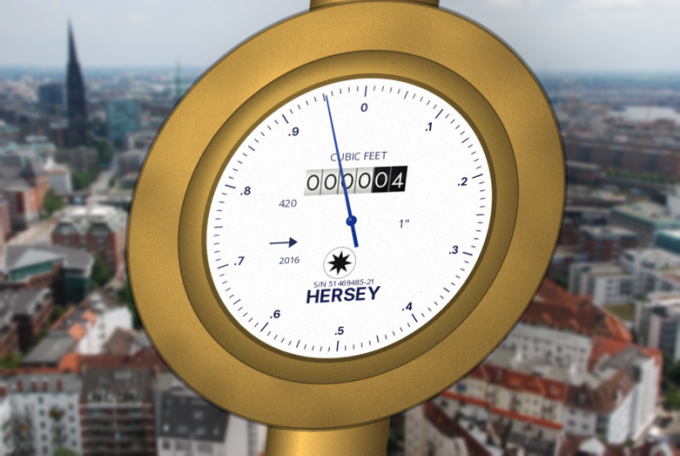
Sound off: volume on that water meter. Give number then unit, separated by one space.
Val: 3.95 ft³
